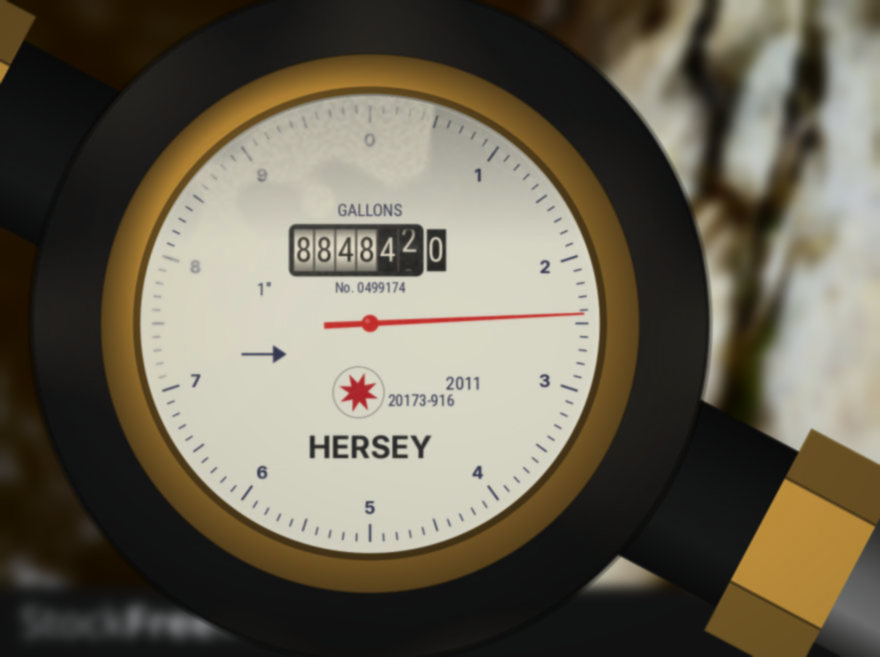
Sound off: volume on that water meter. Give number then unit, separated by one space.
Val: 8848422.4 gal
